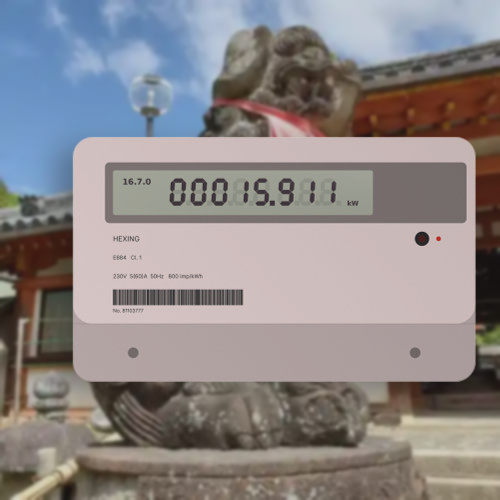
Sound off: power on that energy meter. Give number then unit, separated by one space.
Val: 15.911 kW
